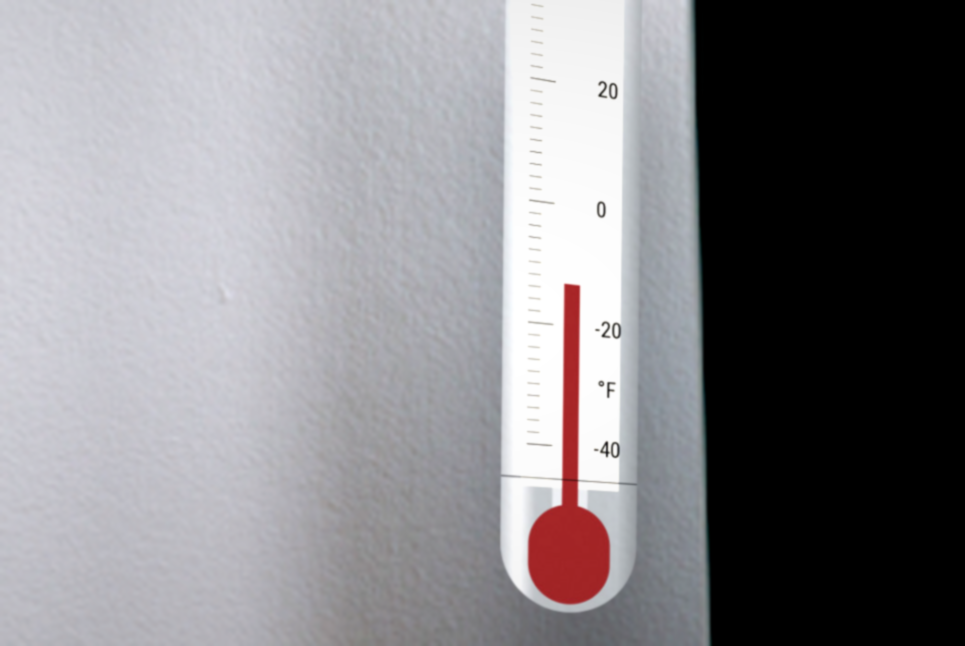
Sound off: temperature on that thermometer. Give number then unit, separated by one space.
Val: -13 °F
